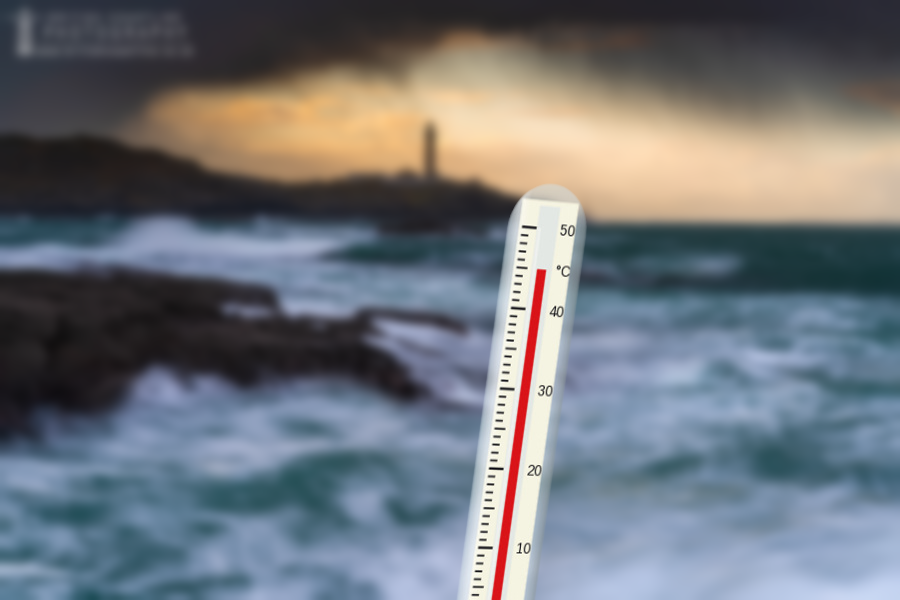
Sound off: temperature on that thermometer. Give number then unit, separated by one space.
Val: 45 °C
